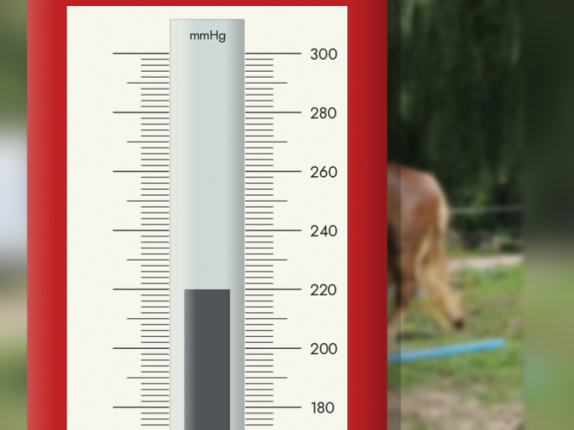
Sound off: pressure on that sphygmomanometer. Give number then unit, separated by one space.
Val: 220 mmHg
